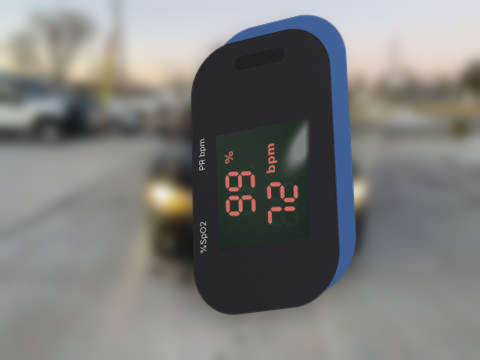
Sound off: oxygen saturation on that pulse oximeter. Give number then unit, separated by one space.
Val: 99 %
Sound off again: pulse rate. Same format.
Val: 72 bpm
